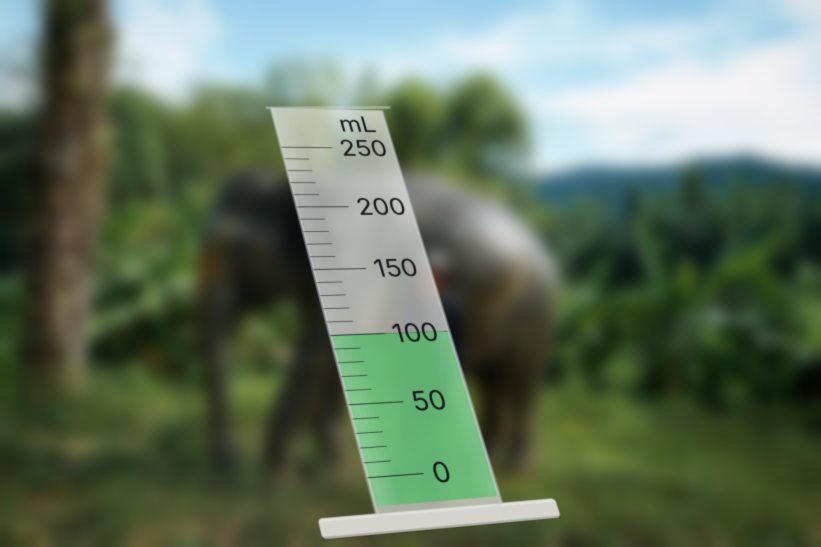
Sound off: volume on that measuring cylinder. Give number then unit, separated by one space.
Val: 100 mL
